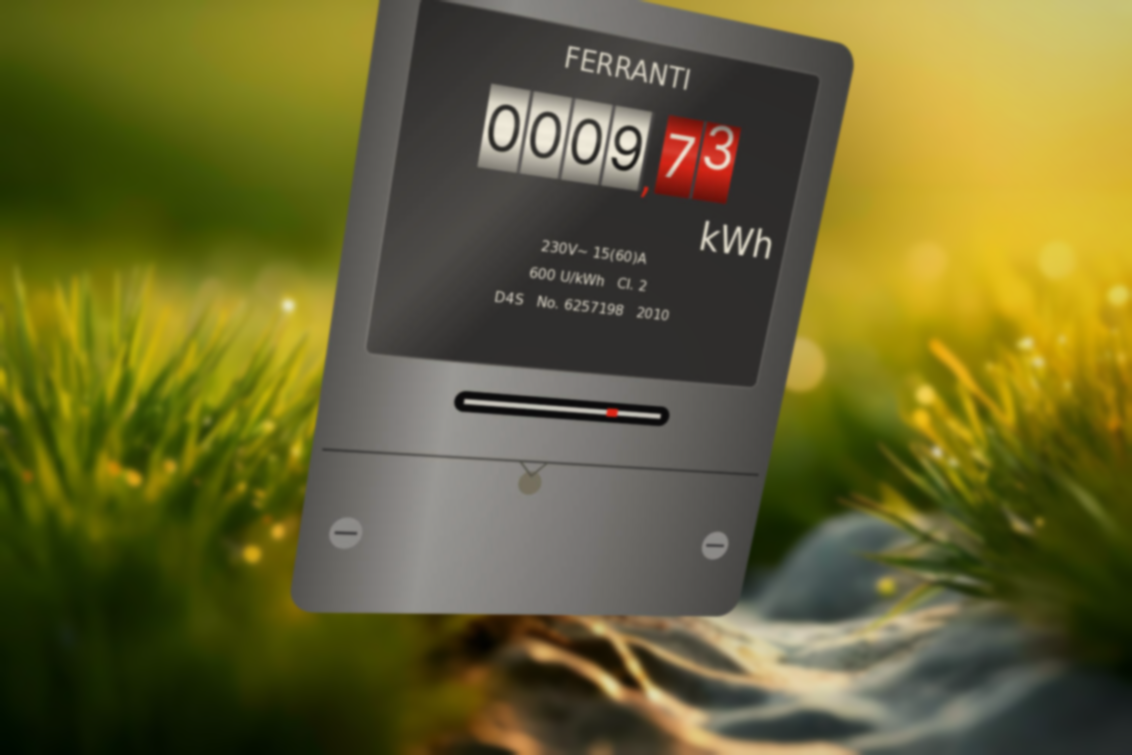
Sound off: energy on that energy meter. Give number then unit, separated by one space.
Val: 9.73 kWh
